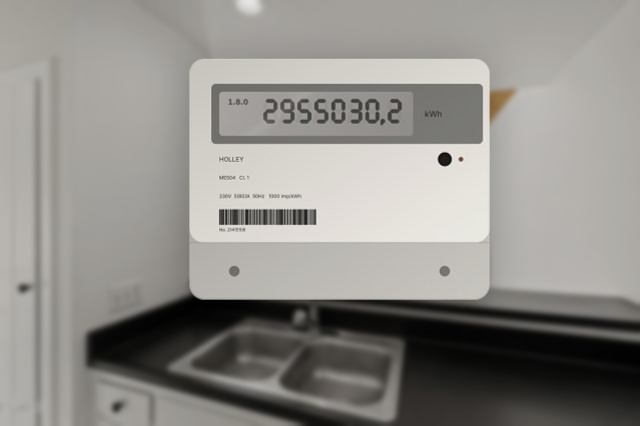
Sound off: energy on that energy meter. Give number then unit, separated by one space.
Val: 2955030.2 kWh
